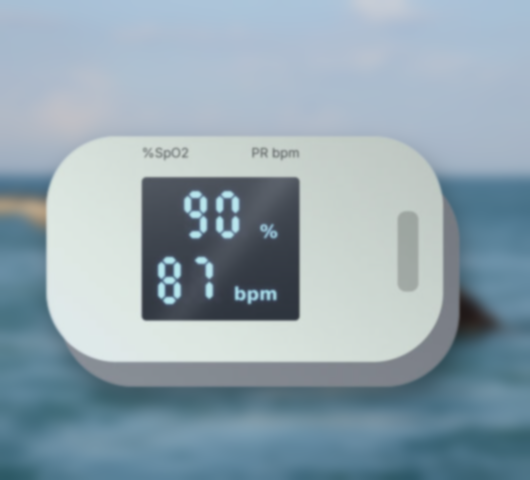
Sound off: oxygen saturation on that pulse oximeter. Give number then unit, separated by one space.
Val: 90 %
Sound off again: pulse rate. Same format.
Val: 87 bpm
